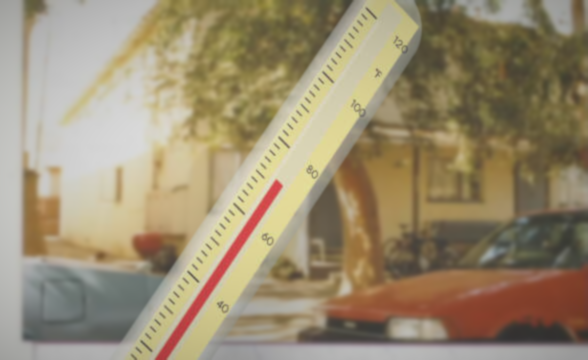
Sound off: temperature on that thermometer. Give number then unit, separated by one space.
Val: 72 °F
